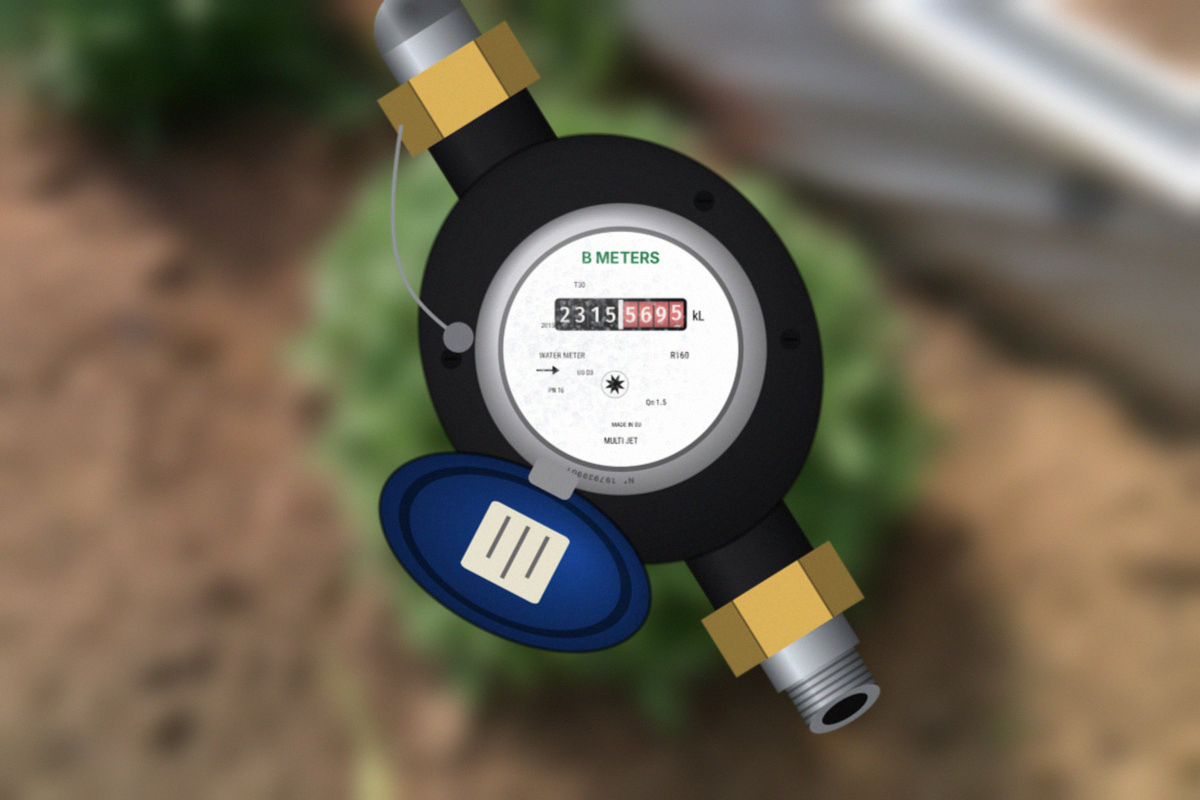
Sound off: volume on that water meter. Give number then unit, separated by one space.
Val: 2315.5695 kL
